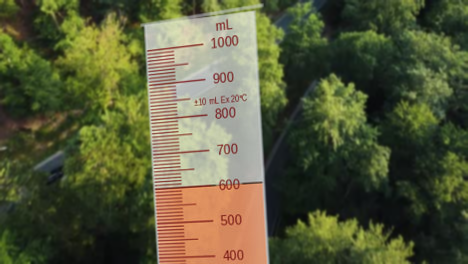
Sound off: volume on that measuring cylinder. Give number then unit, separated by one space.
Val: 600 mL
